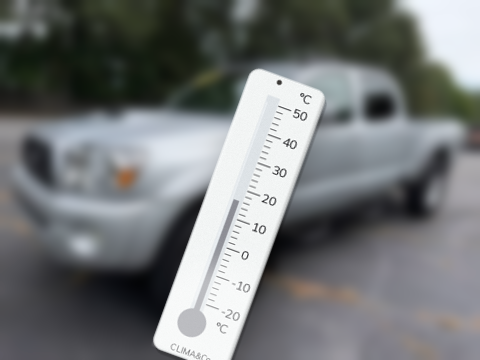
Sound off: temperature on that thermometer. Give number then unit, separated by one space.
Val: 16 °C
